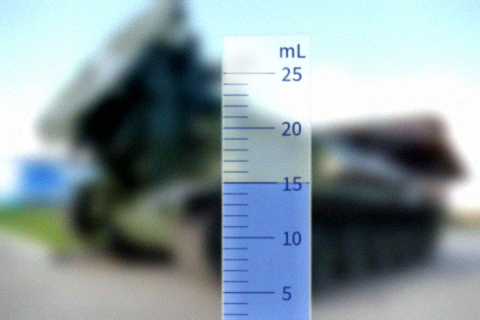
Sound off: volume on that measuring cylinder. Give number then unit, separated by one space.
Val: 15 mL
